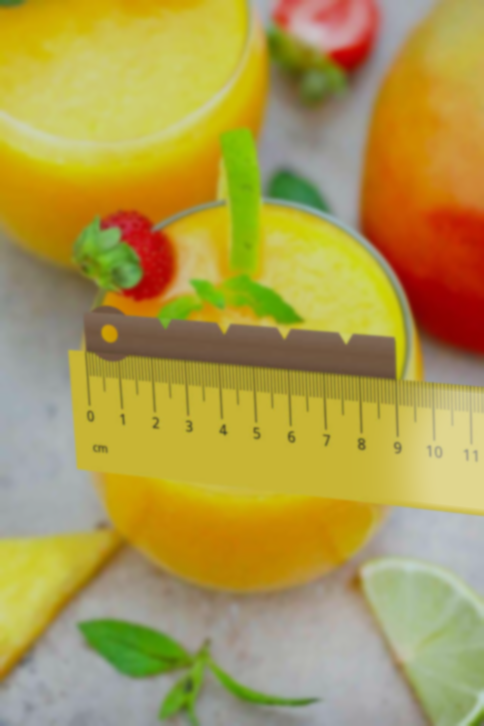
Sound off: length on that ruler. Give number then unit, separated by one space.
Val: 9 cm
